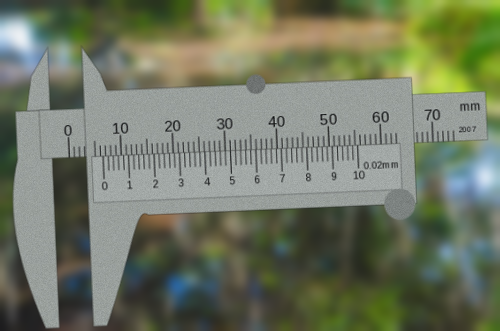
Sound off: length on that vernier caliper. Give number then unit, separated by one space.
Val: 6.5 mm
